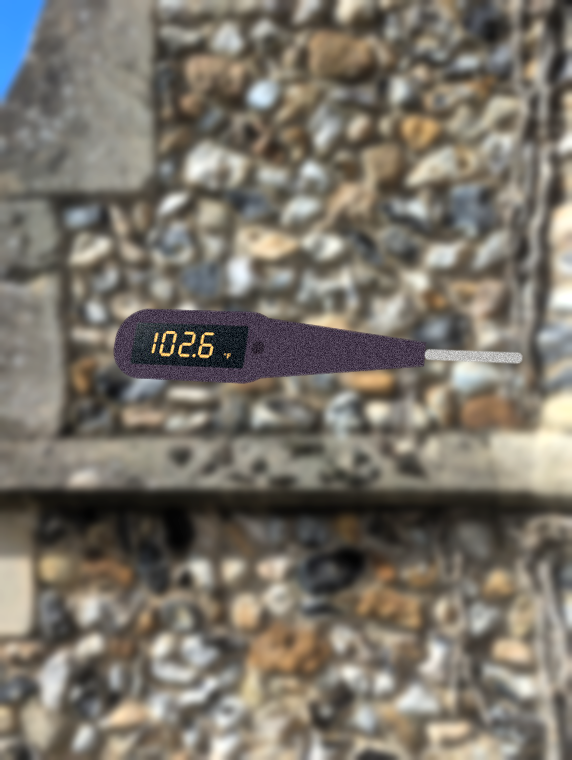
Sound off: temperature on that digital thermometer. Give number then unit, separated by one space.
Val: 102.6 °F
